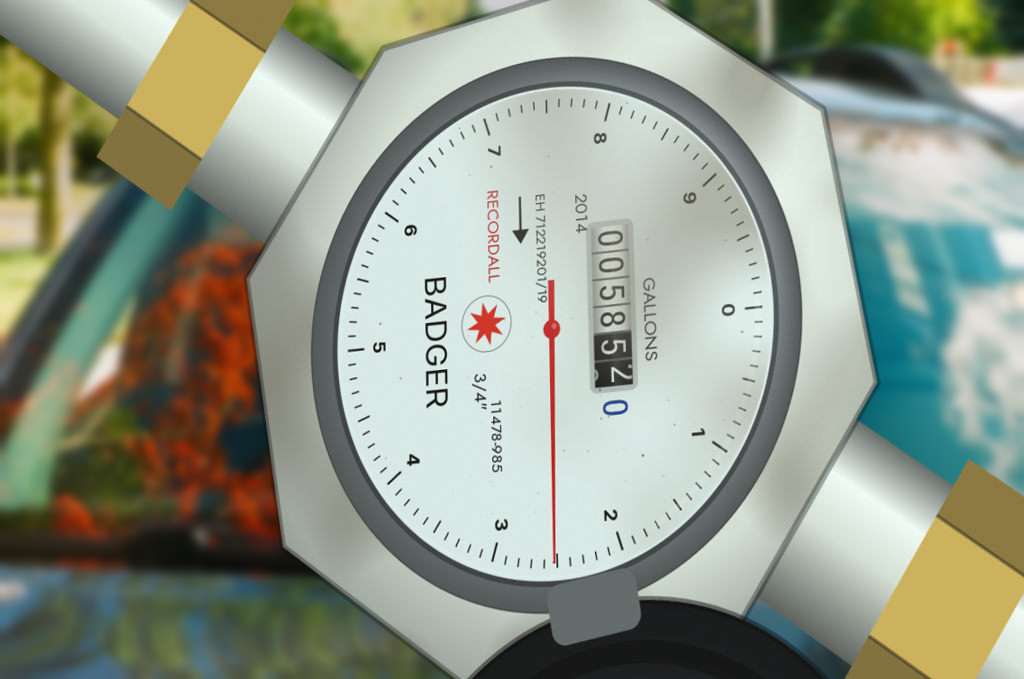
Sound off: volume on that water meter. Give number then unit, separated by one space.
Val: 58522.5 gal
